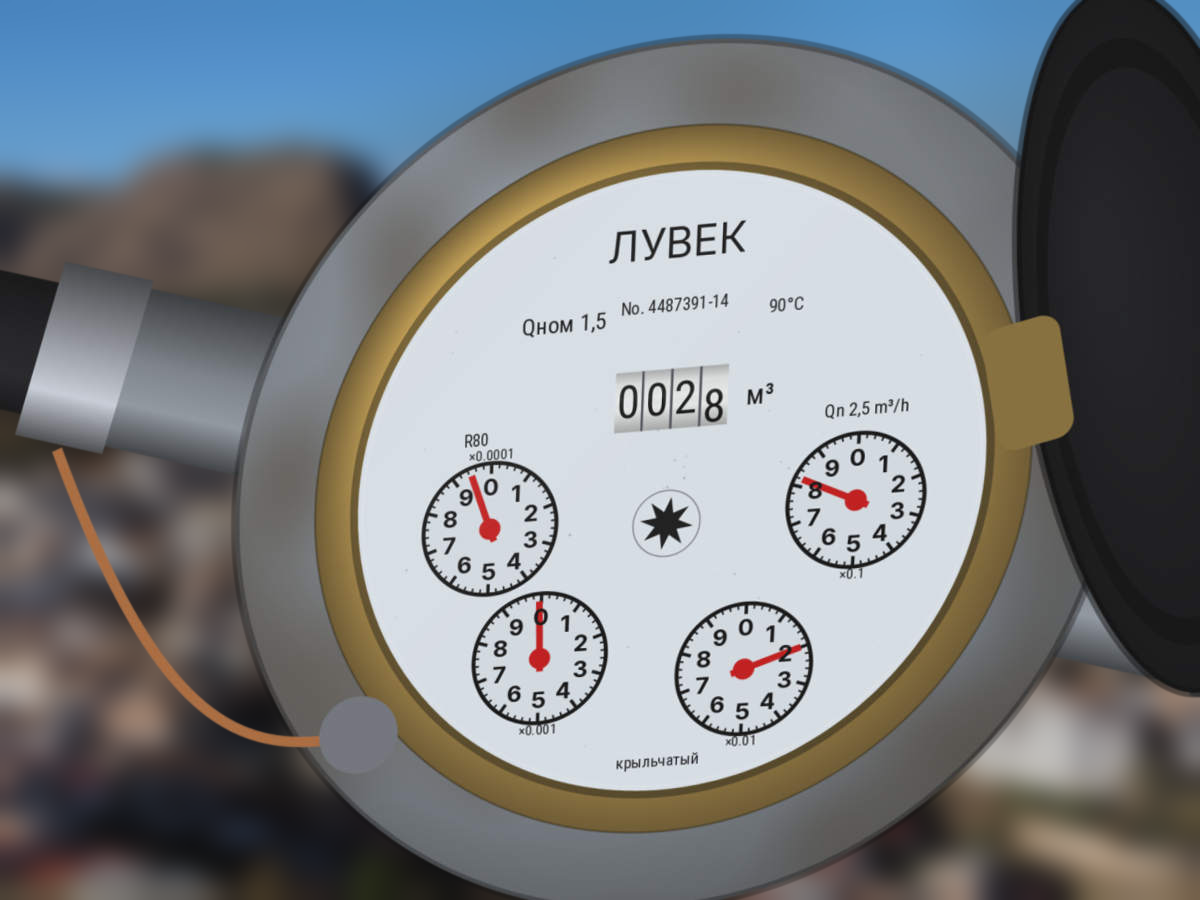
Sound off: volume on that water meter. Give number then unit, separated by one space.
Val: 27.8199 m³
